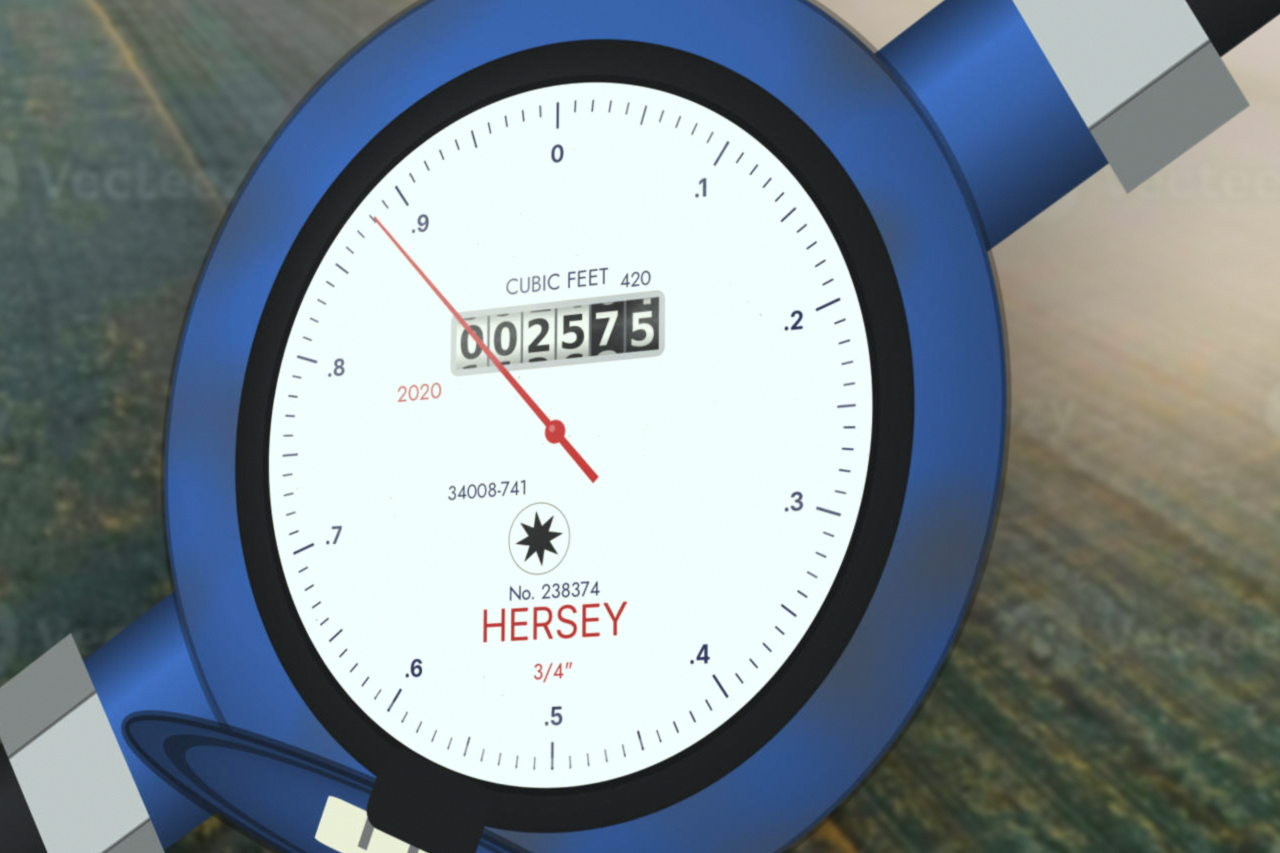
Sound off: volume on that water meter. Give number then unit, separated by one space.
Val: 2574.88 ft³
